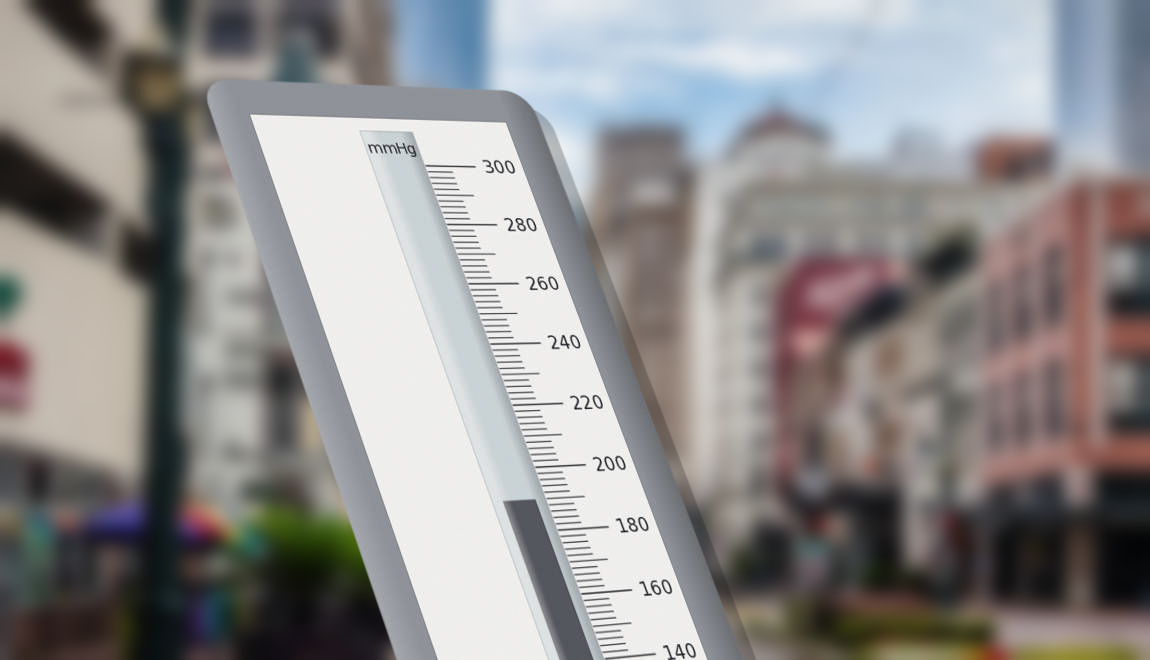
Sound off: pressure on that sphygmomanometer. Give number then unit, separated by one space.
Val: 190 mmHg
